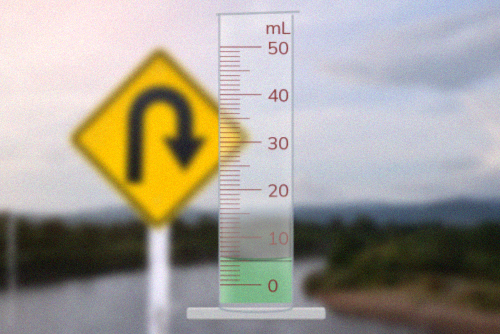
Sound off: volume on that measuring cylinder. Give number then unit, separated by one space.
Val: 5 mL
